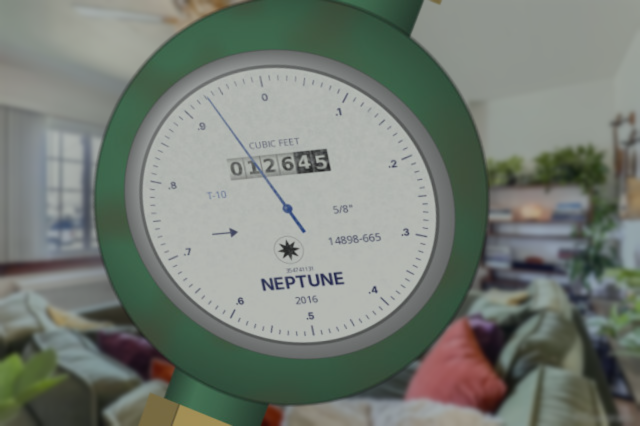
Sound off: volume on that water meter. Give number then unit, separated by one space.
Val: 12644.93 ft³
